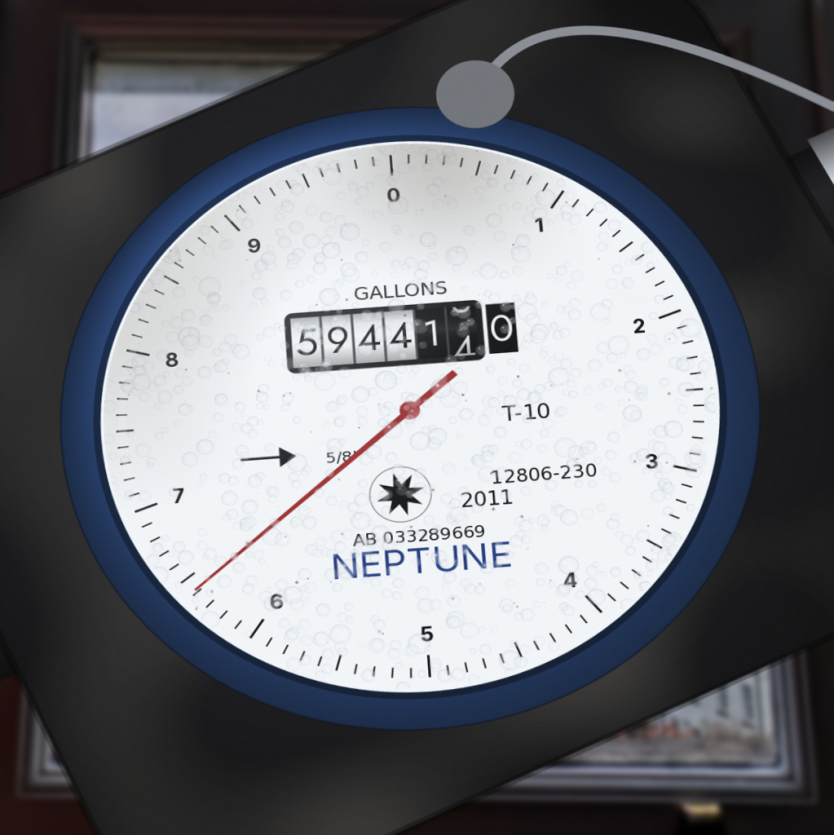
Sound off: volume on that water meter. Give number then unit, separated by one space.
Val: 5944136.4 gal
